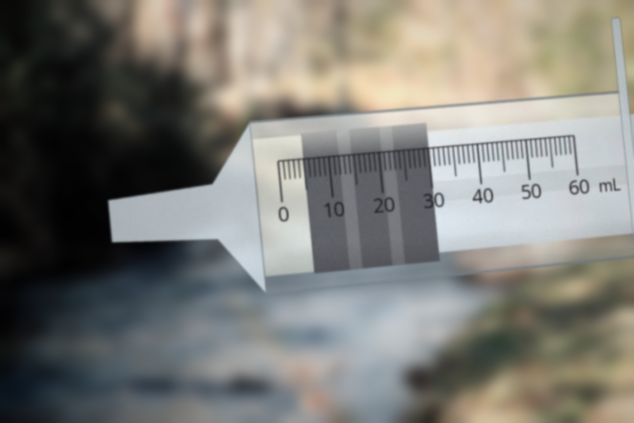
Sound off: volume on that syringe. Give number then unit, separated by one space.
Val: 5 mL
